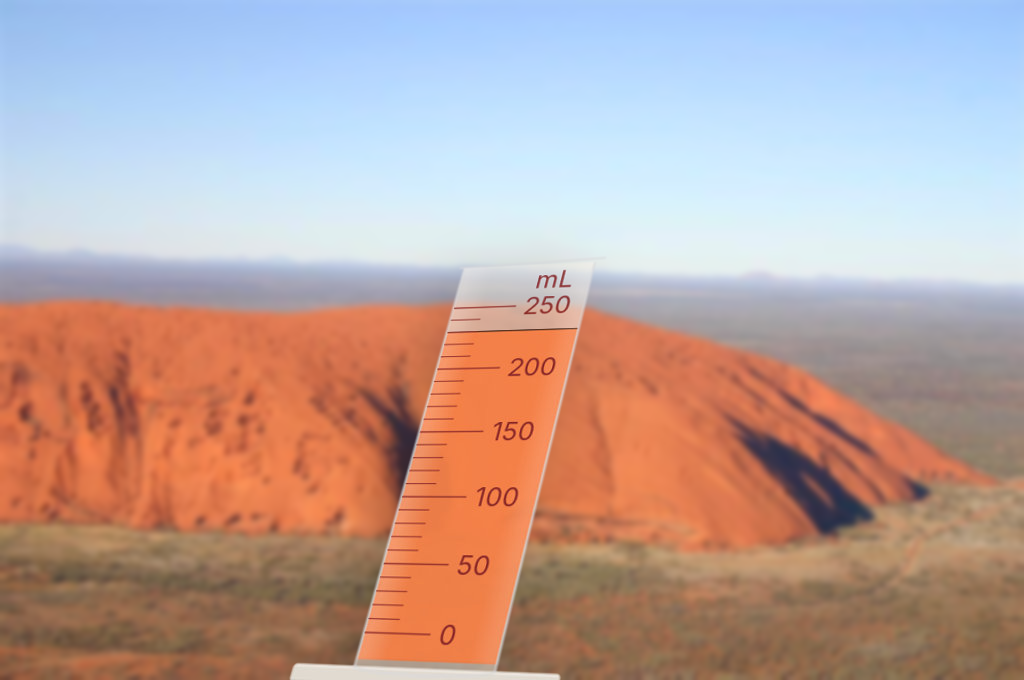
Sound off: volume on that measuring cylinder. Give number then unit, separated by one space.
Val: 230 mL
